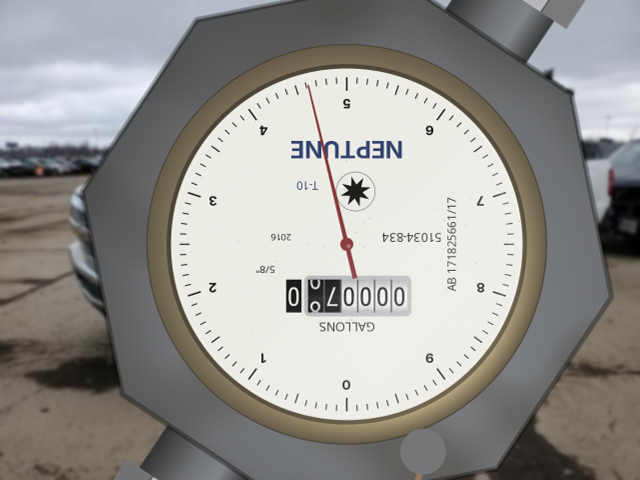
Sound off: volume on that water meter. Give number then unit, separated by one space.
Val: 784.6 gal
